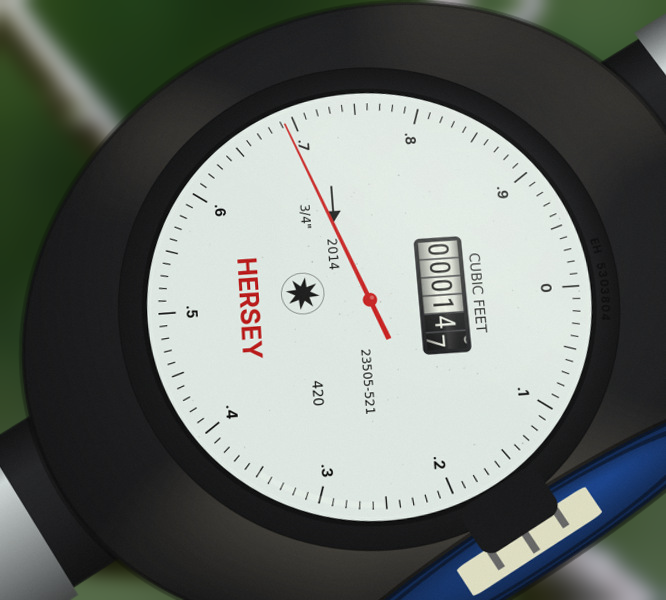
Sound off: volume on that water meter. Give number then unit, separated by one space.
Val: 146.69 ft³
